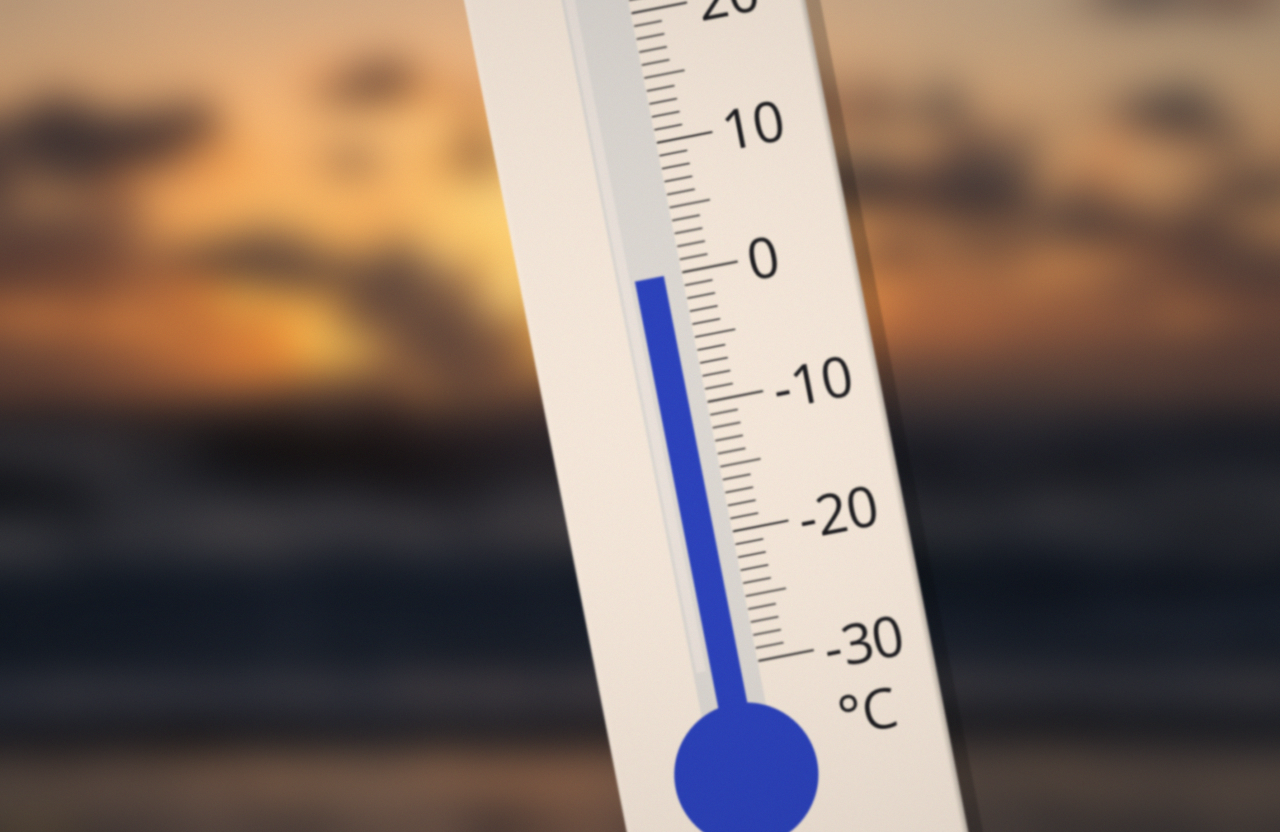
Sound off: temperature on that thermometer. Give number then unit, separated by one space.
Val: 0 °C
